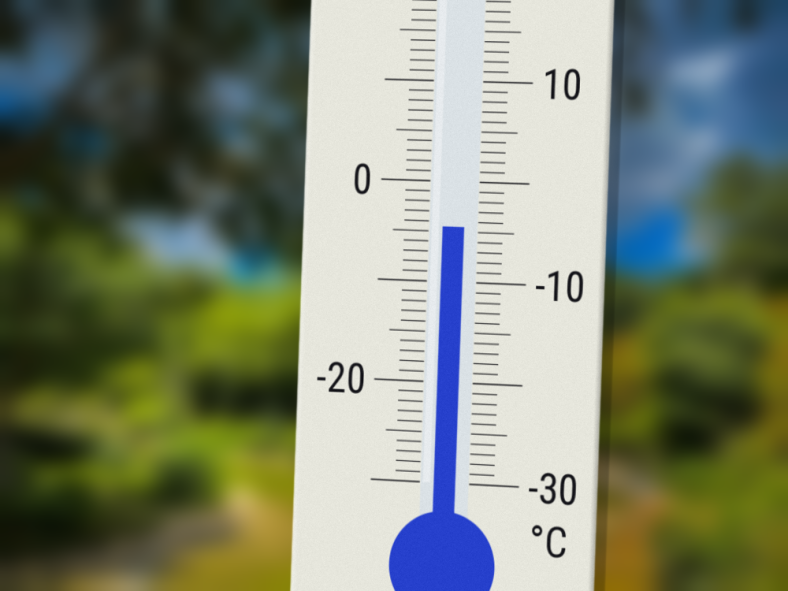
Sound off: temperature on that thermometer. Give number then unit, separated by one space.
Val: -4.5 °C
